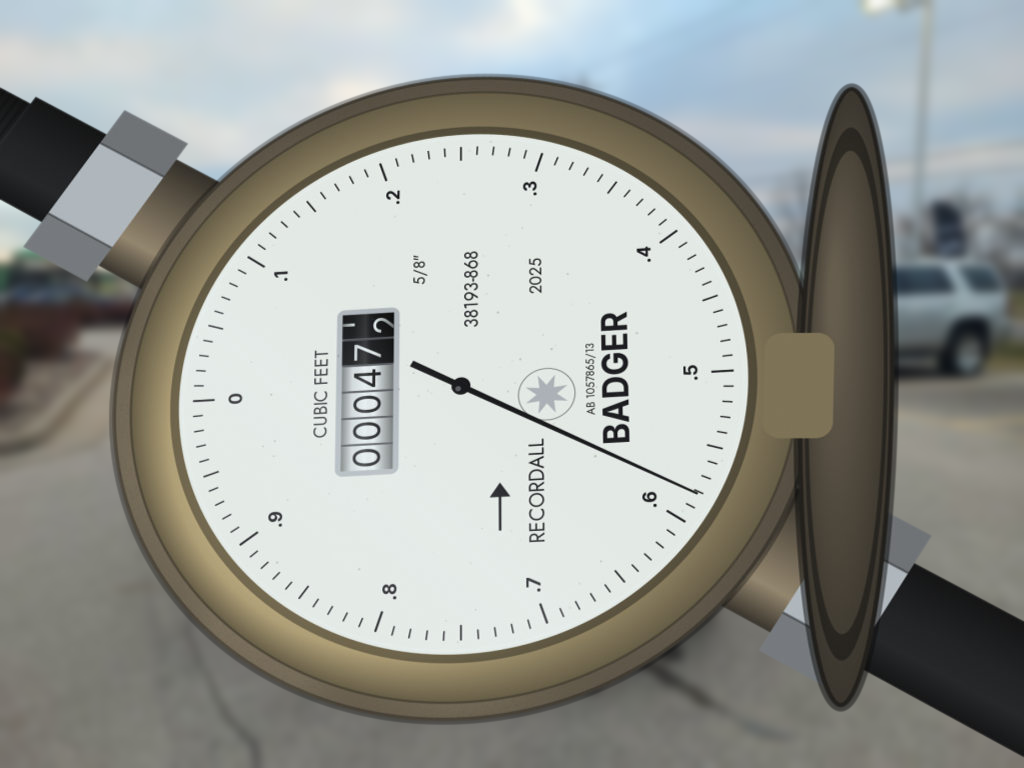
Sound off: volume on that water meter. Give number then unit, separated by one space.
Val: 471.58 ft³
